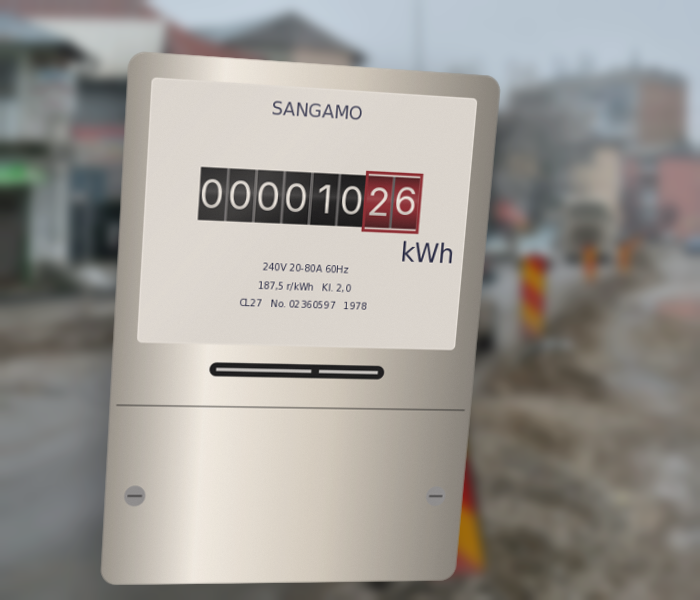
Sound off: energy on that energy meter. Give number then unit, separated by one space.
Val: 10.26 kWh
